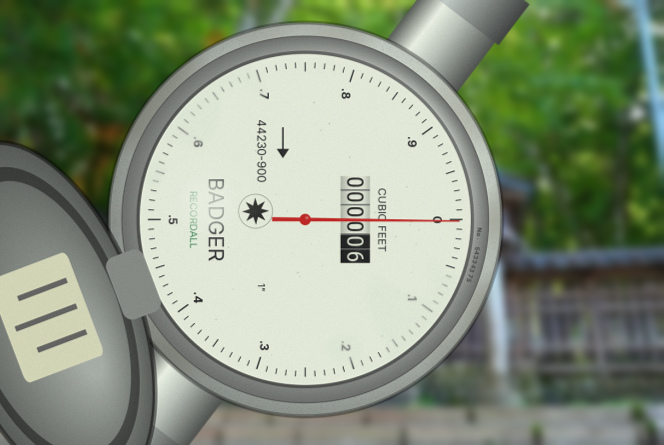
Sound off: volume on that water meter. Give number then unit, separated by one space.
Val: 6.00 ft³
